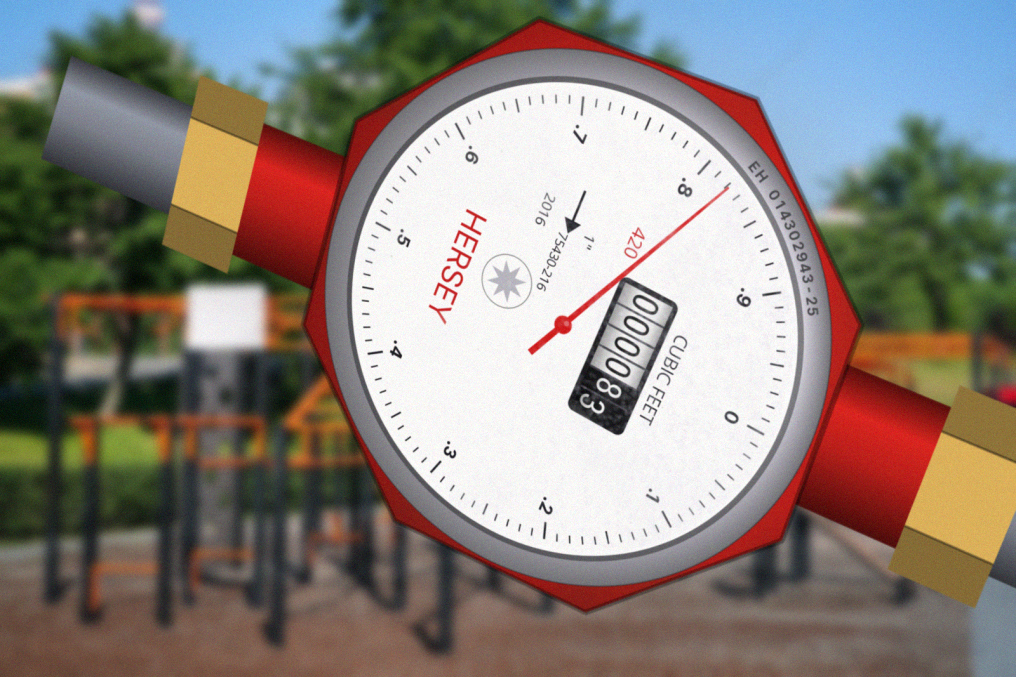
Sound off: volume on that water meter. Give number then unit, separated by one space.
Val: 82.82 ft³
